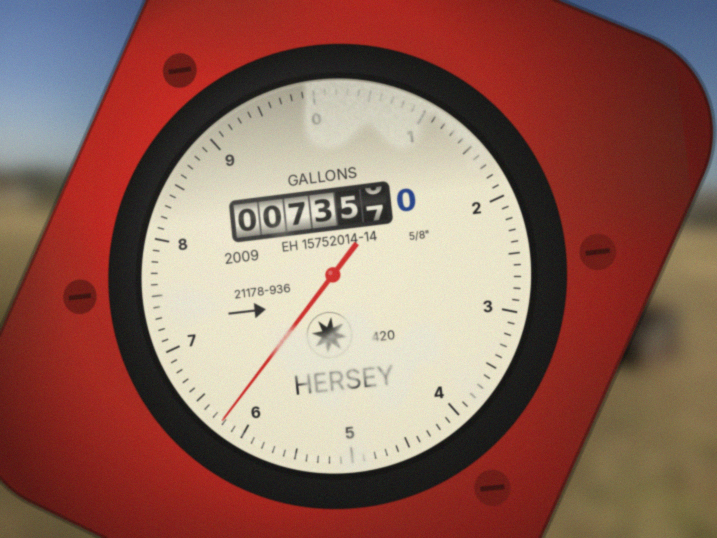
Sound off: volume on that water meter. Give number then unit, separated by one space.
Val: 73566.2 gal
